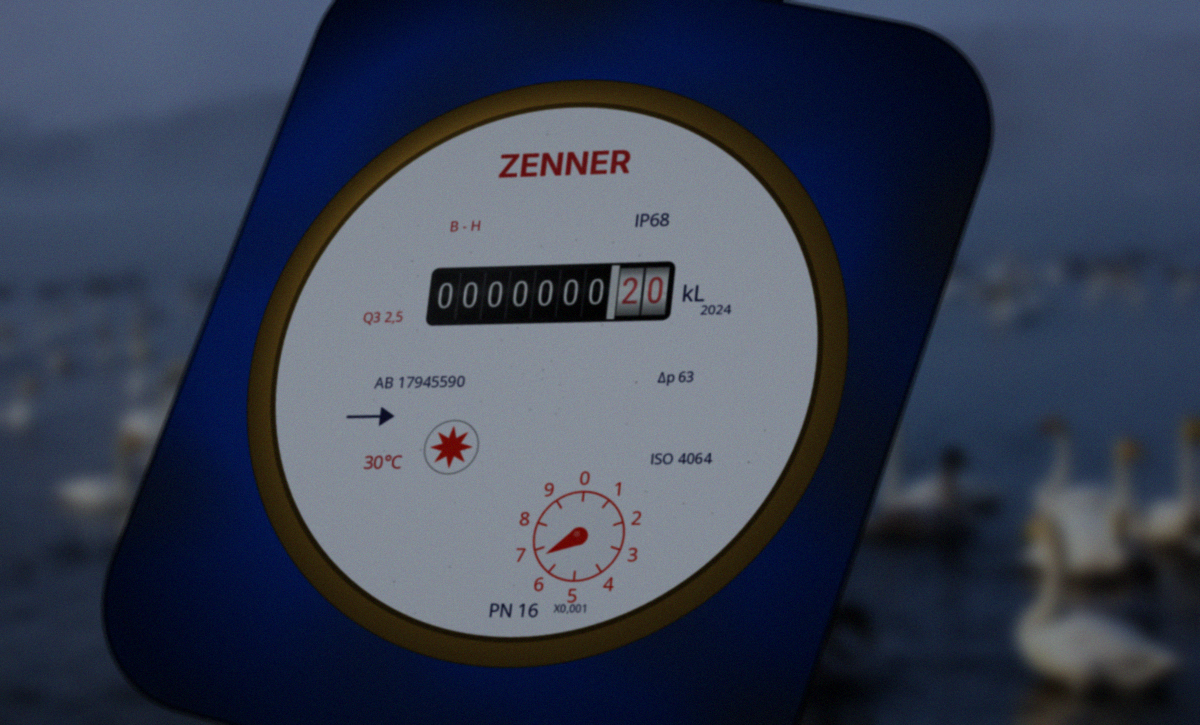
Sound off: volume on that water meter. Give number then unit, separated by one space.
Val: 0.206 kL
